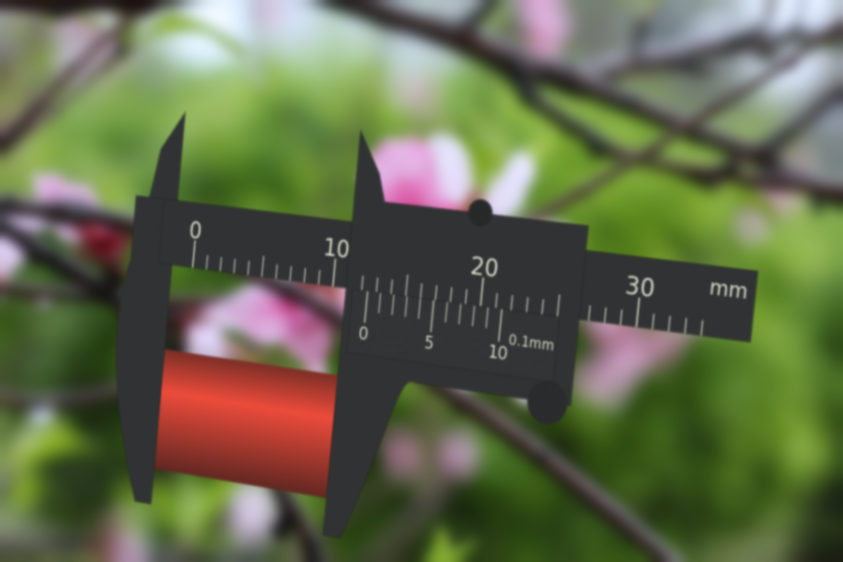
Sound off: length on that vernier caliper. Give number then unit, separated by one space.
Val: 12.4 mm
